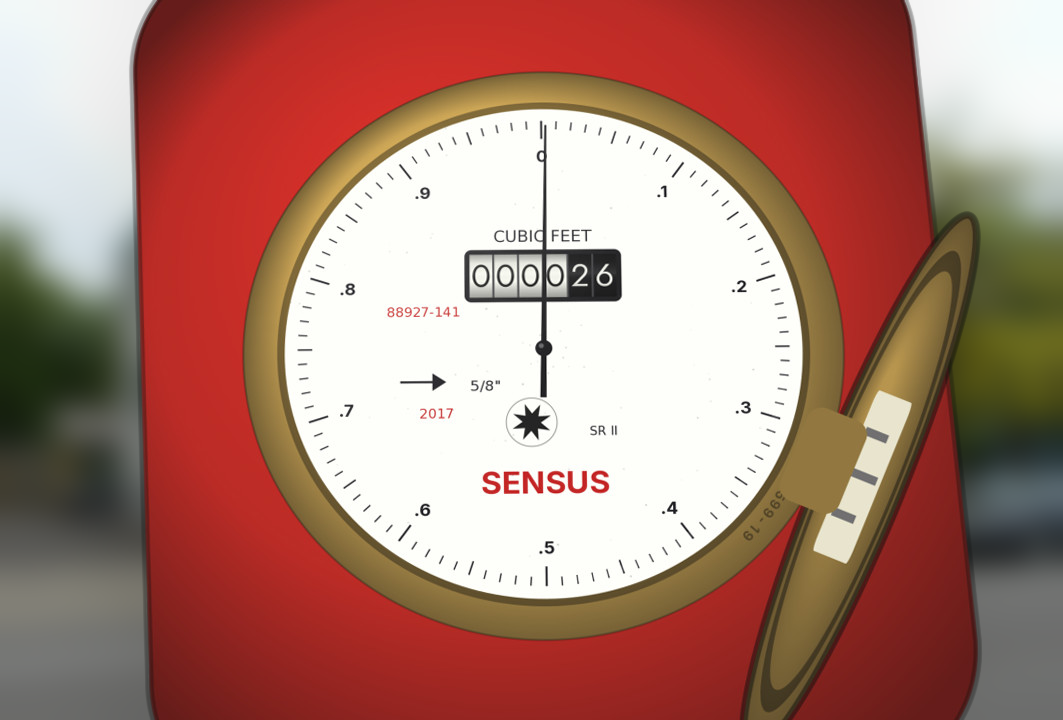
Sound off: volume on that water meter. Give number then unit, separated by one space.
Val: 26.00 ft³
